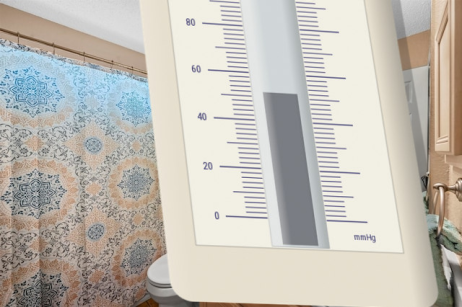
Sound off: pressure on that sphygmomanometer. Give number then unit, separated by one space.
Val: 52 mmHg
